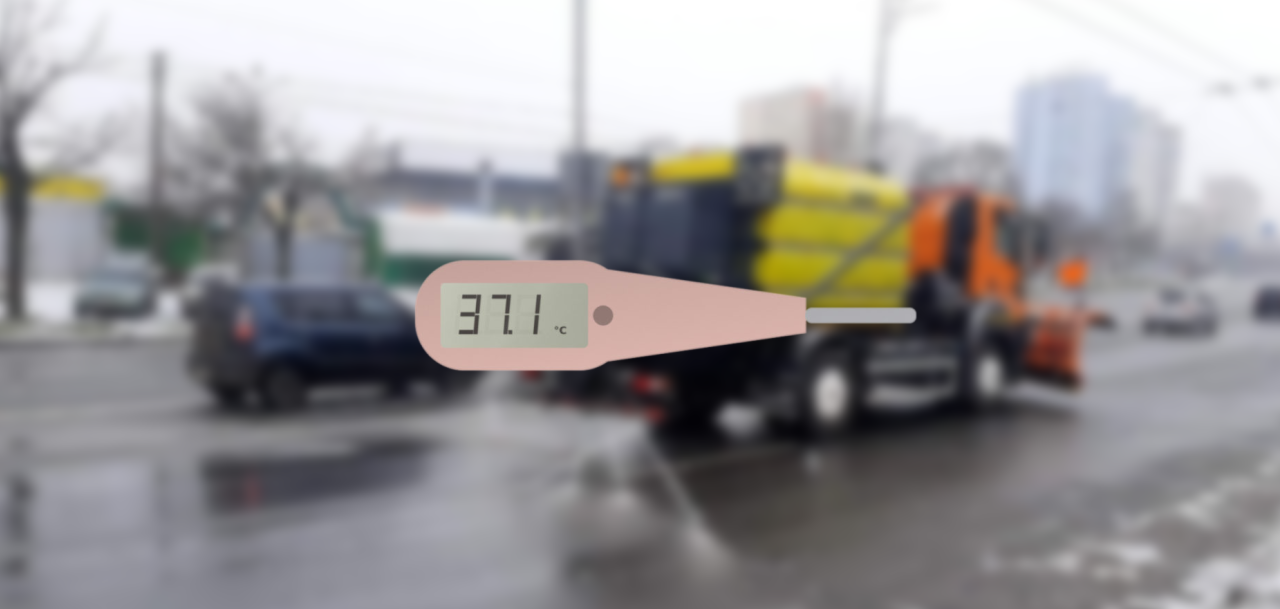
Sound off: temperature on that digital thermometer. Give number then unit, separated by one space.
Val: 37.1 °C
